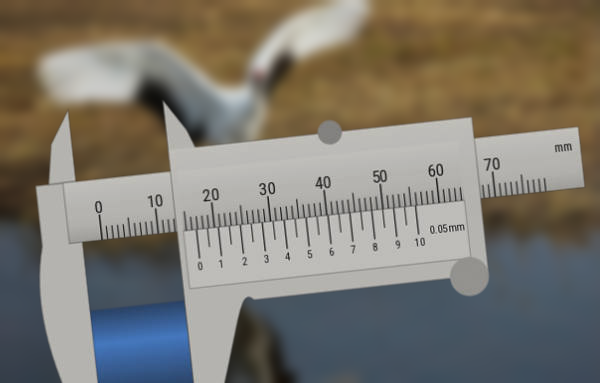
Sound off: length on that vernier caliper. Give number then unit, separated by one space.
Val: 16.8 mm
